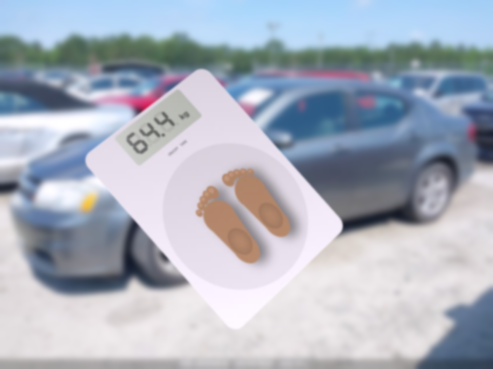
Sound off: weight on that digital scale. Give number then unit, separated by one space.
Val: 64.4 kg
